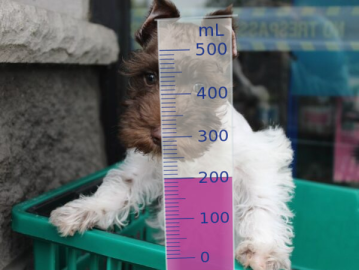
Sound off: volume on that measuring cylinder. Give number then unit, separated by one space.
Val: 200 mL
